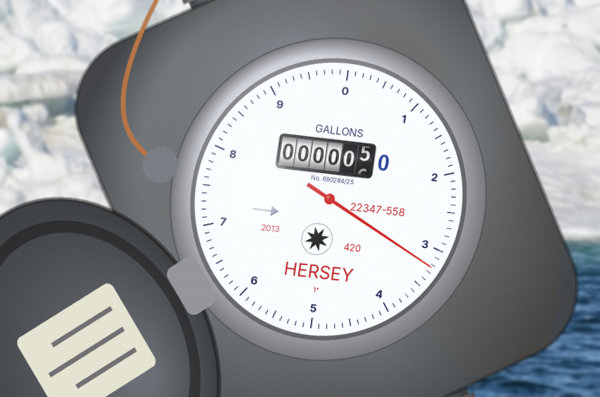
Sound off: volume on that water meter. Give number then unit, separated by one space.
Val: 53.2 gal
